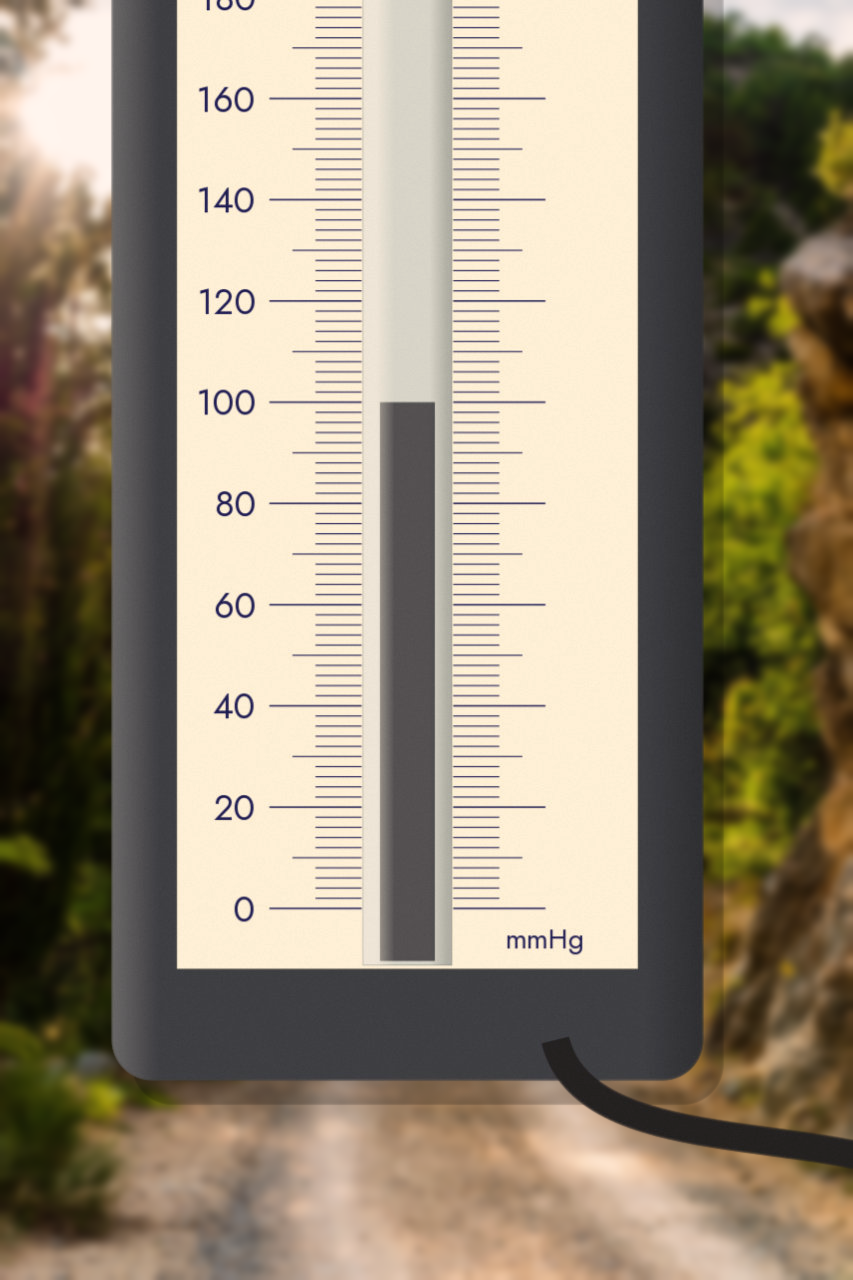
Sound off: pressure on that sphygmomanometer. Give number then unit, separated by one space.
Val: 100 mmHg
